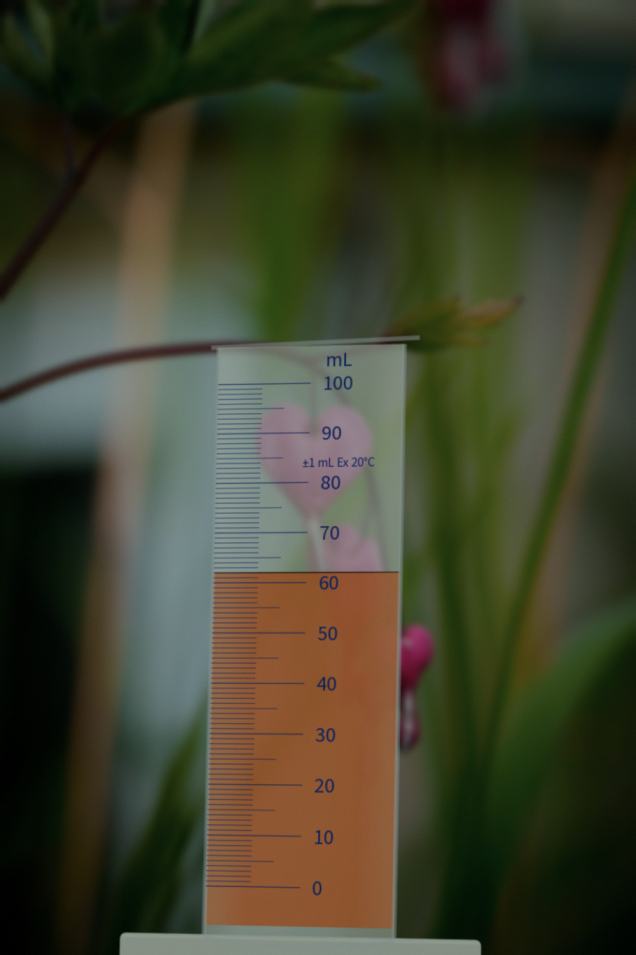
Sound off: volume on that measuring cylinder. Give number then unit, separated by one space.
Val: 62 mL
